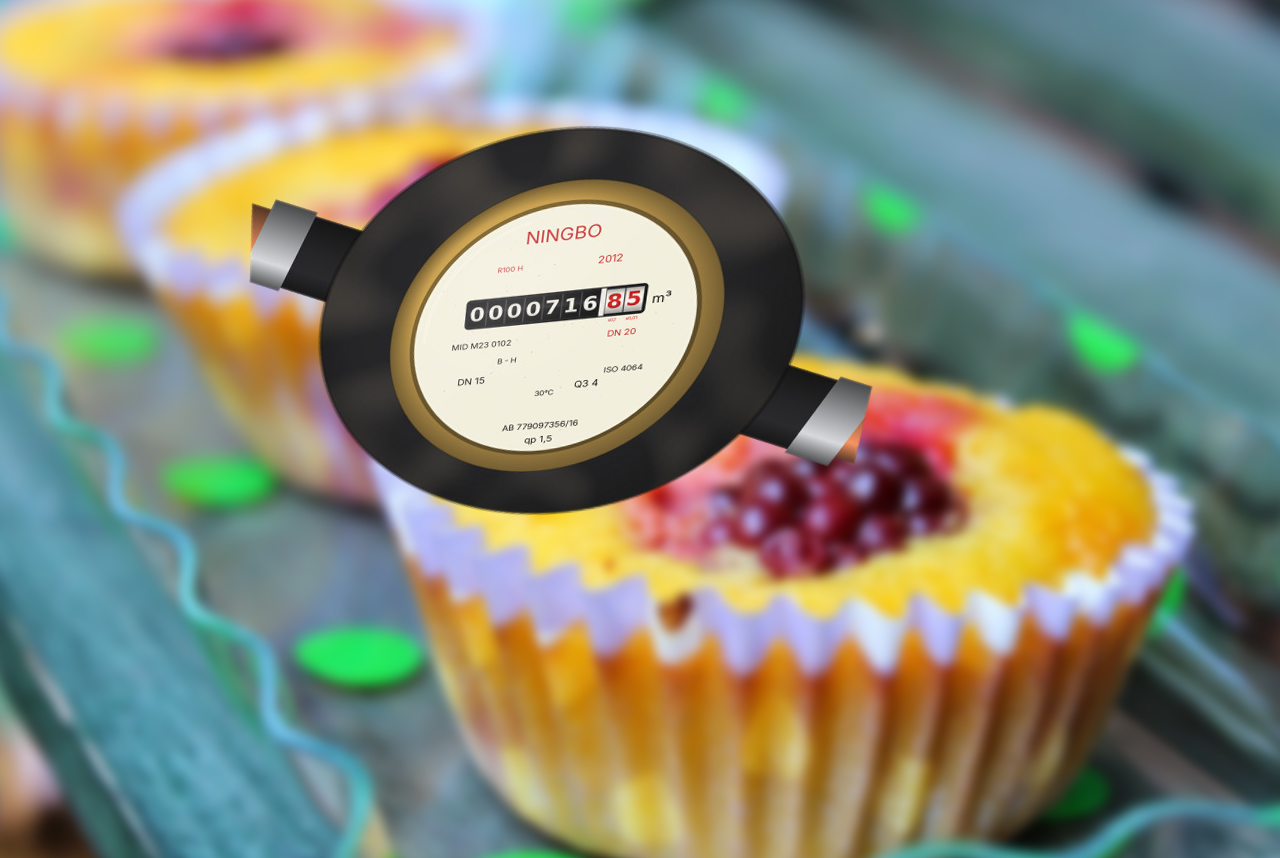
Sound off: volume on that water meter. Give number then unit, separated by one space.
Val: 716.85 m³
